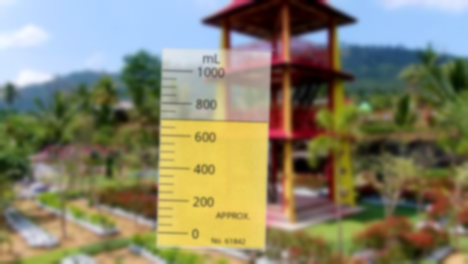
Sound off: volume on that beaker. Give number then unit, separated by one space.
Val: 700 mL
